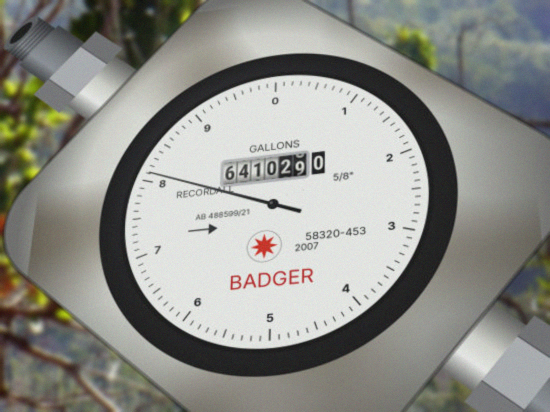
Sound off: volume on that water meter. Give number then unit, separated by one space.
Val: 6410288.1 gal
